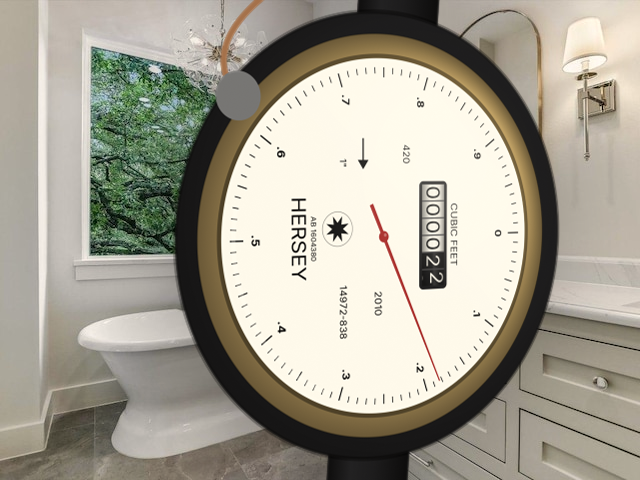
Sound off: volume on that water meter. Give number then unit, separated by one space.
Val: 22.18 ft³
